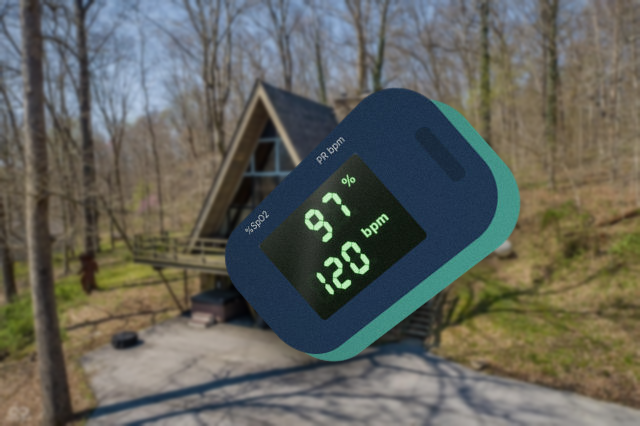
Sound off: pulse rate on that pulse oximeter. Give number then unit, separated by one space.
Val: 120 bpm
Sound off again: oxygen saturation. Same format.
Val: 97 %
